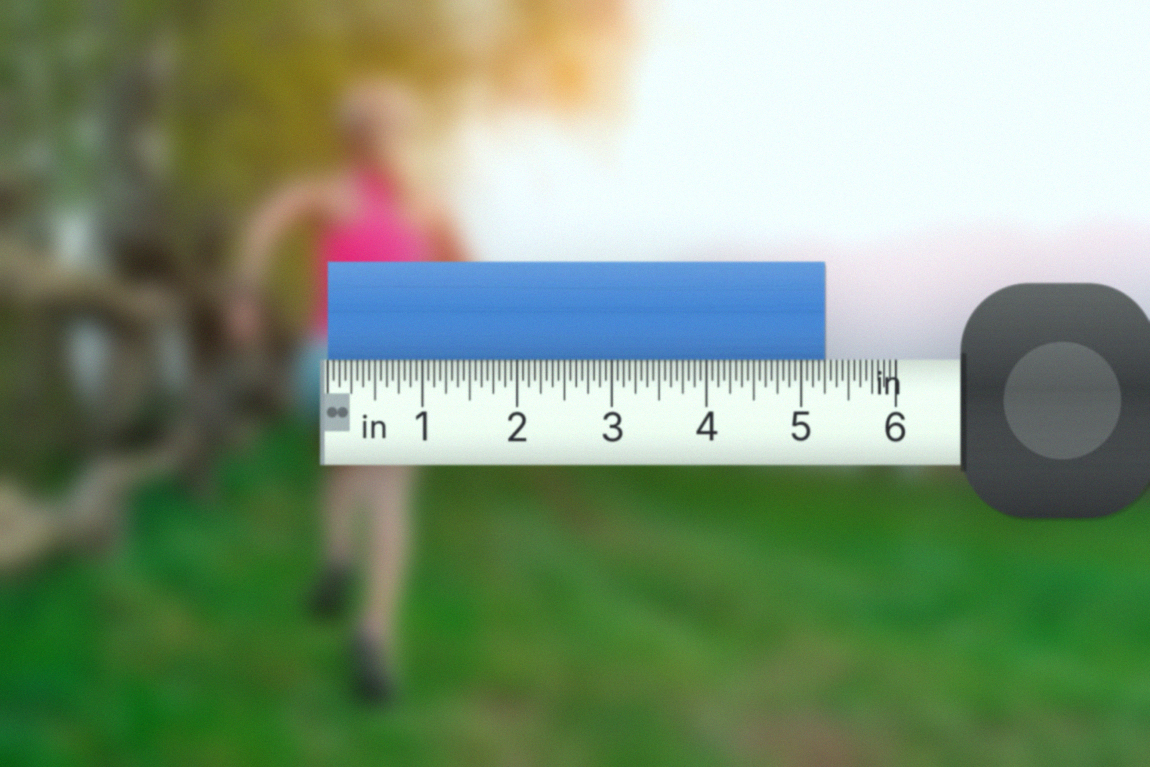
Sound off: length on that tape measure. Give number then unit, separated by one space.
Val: 5.25 in
